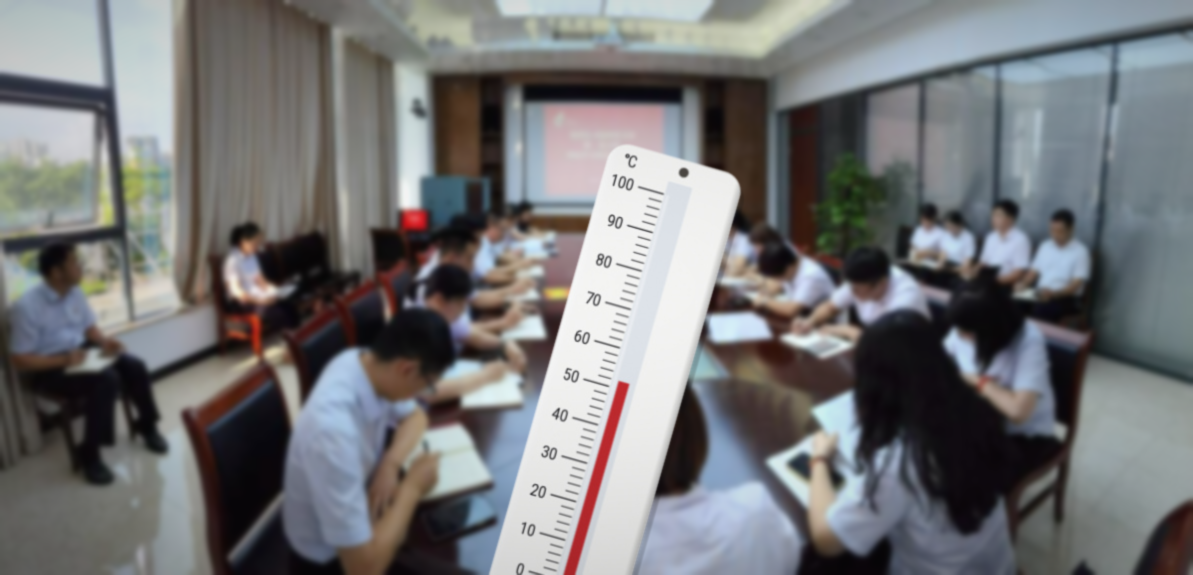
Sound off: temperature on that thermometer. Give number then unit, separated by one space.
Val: 52 °C
